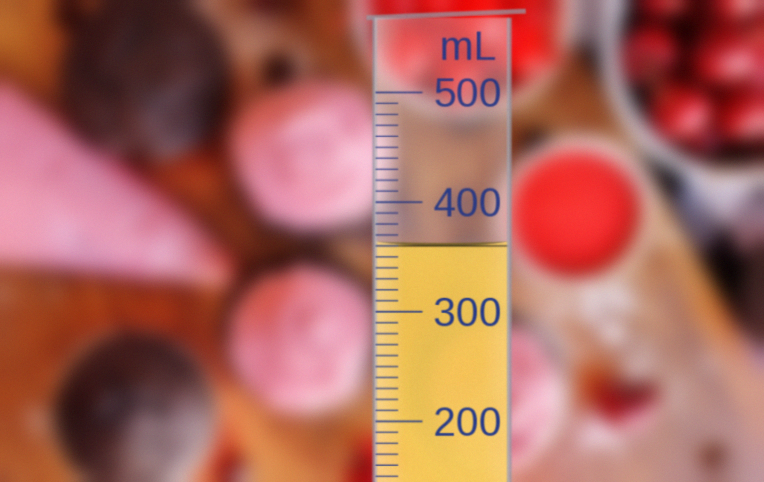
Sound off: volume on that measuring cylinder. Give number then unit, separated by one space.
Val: 360 mL
